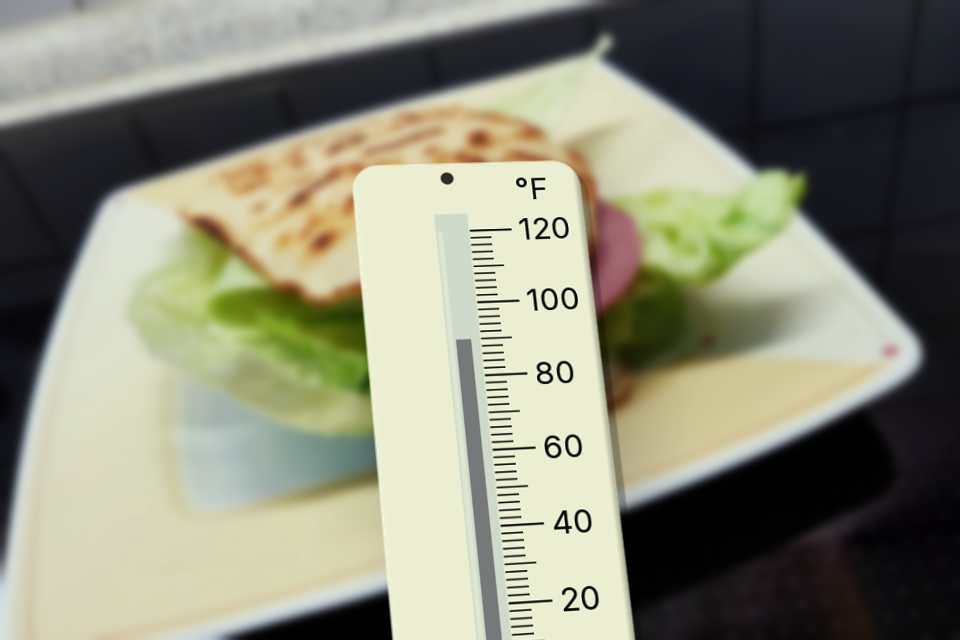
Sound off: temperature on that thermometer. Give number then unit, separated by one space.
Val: 90 °F
